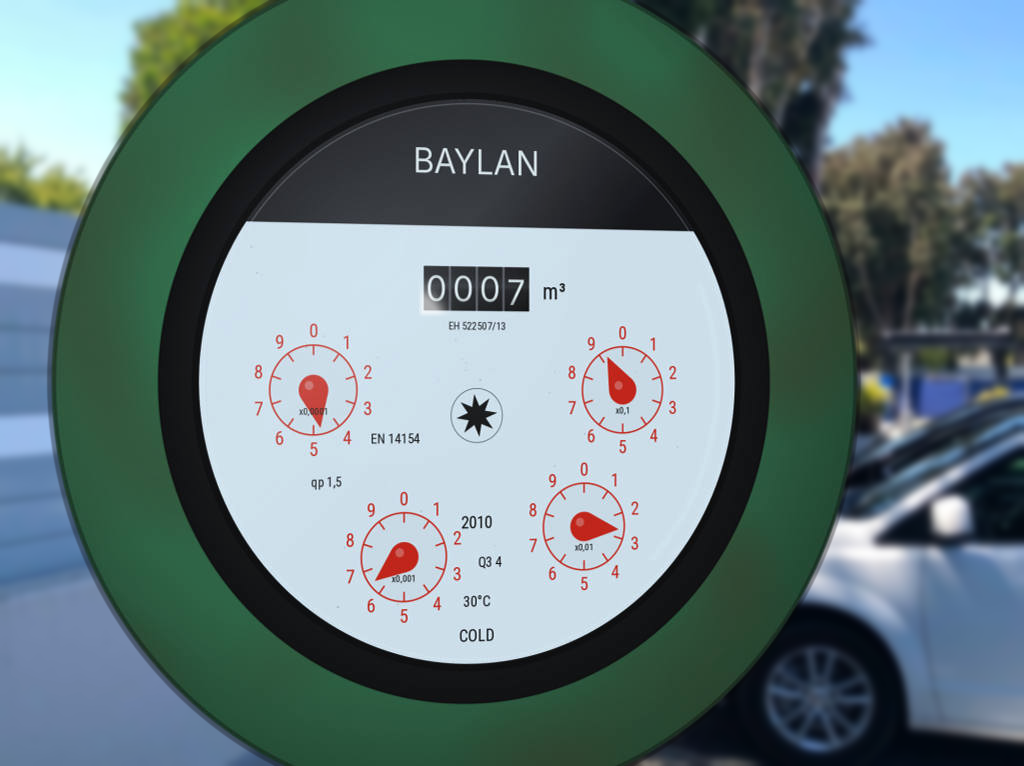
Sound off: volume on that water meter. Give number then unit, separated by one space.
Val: 6.9264 m³
